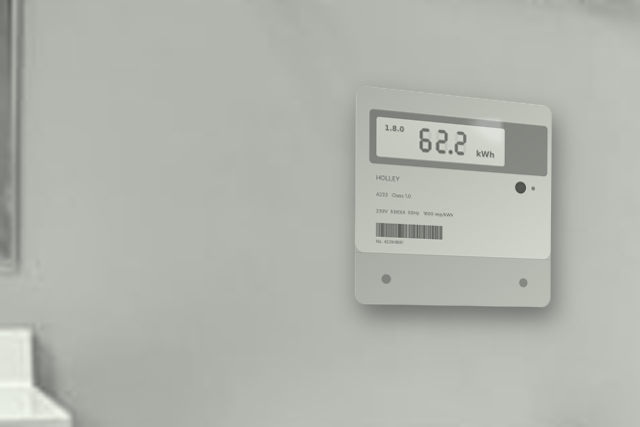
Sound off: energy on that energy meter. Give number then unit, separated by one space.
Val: 62.2 kWh
